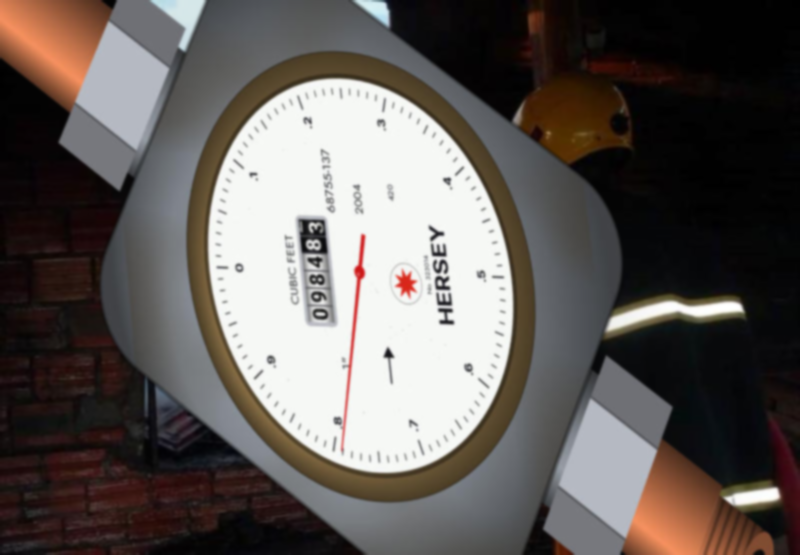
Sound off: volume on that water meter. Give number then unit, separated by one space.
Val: 98482.79 ft³
